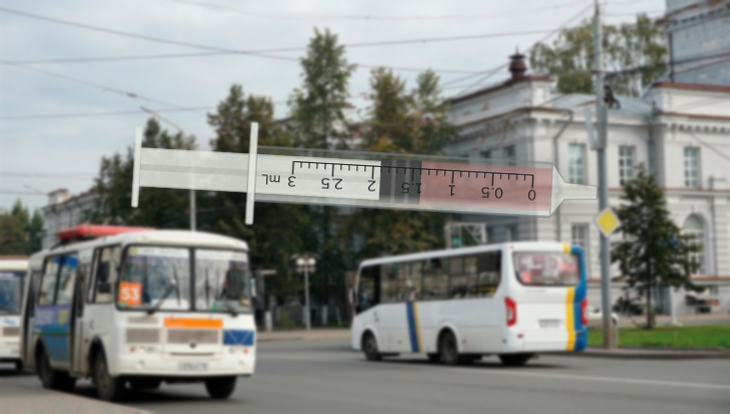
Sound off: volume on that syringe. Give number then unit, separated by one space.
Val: 1.4 mL
